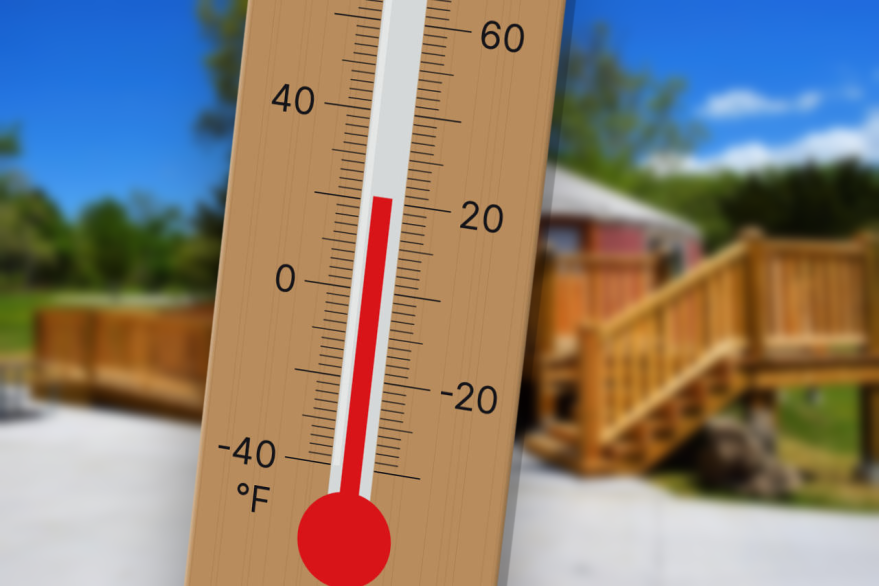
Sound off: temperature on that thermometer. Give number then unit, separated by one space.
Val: 21 °F
